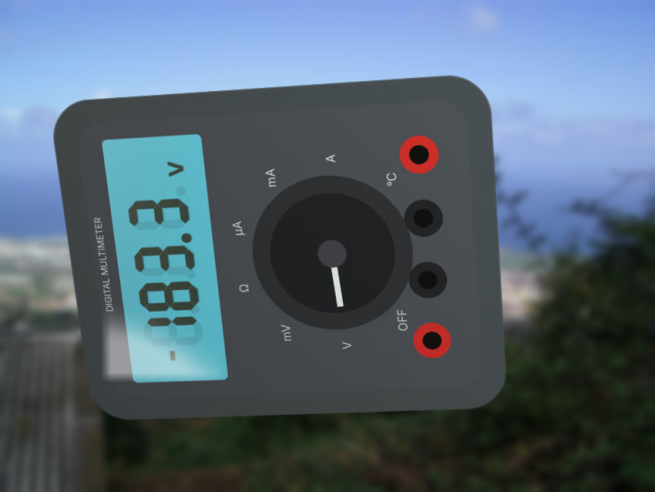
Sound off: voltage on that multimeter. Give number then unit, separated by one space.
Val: -183.3 V
